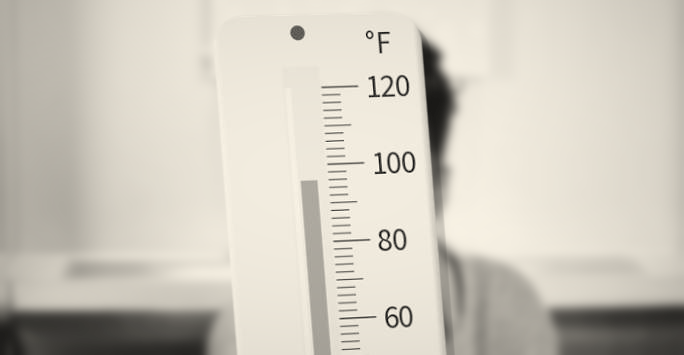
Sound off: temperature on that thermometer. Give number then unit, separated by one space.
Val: 96 °F
